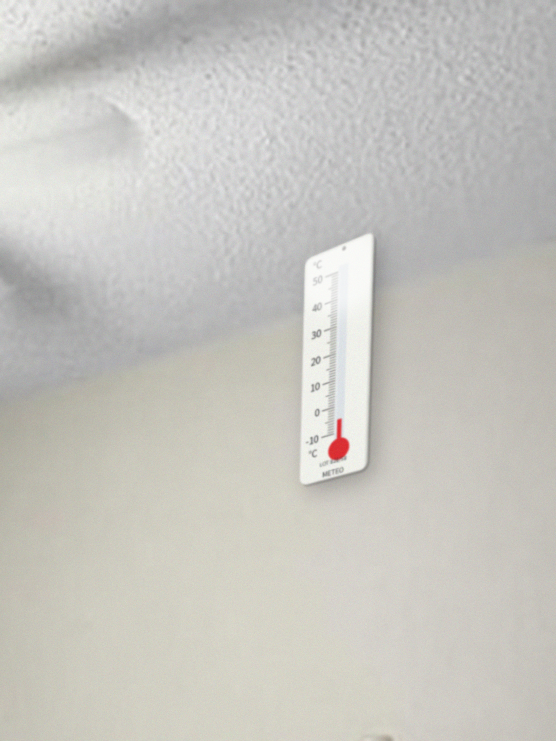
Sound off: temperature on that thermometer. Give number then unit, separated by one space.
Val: -5 °C
